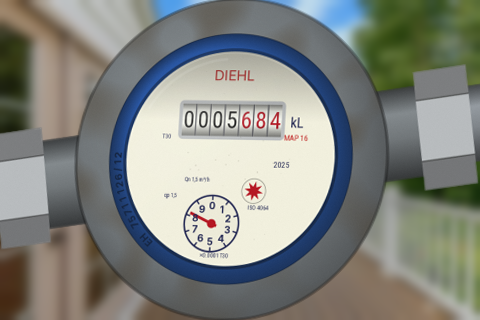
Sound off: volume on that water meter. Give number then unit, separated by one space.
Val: 5.6848 kL
